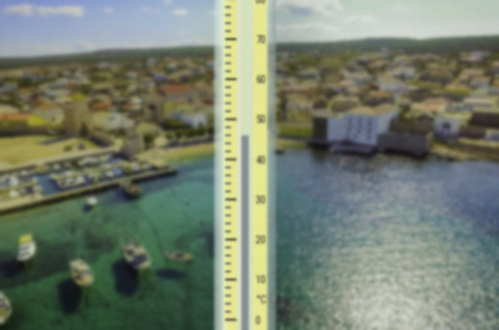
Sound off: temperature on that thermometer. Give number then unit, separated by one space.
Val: 46 °C
